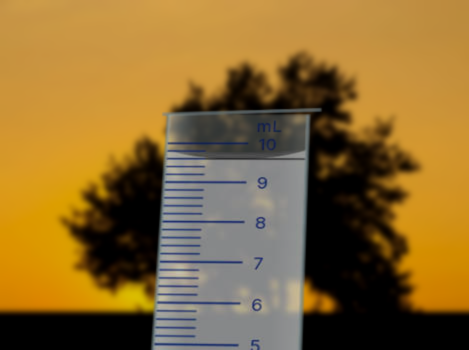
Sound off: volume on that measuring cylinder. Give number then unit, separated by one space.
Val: 9.6 mL
